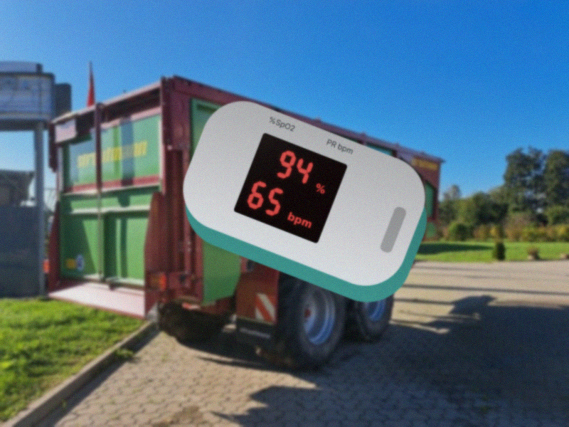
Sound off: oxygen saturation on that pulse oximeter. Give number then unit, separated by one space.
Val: 94 %
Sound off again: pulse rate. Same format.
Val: 65 bpm
